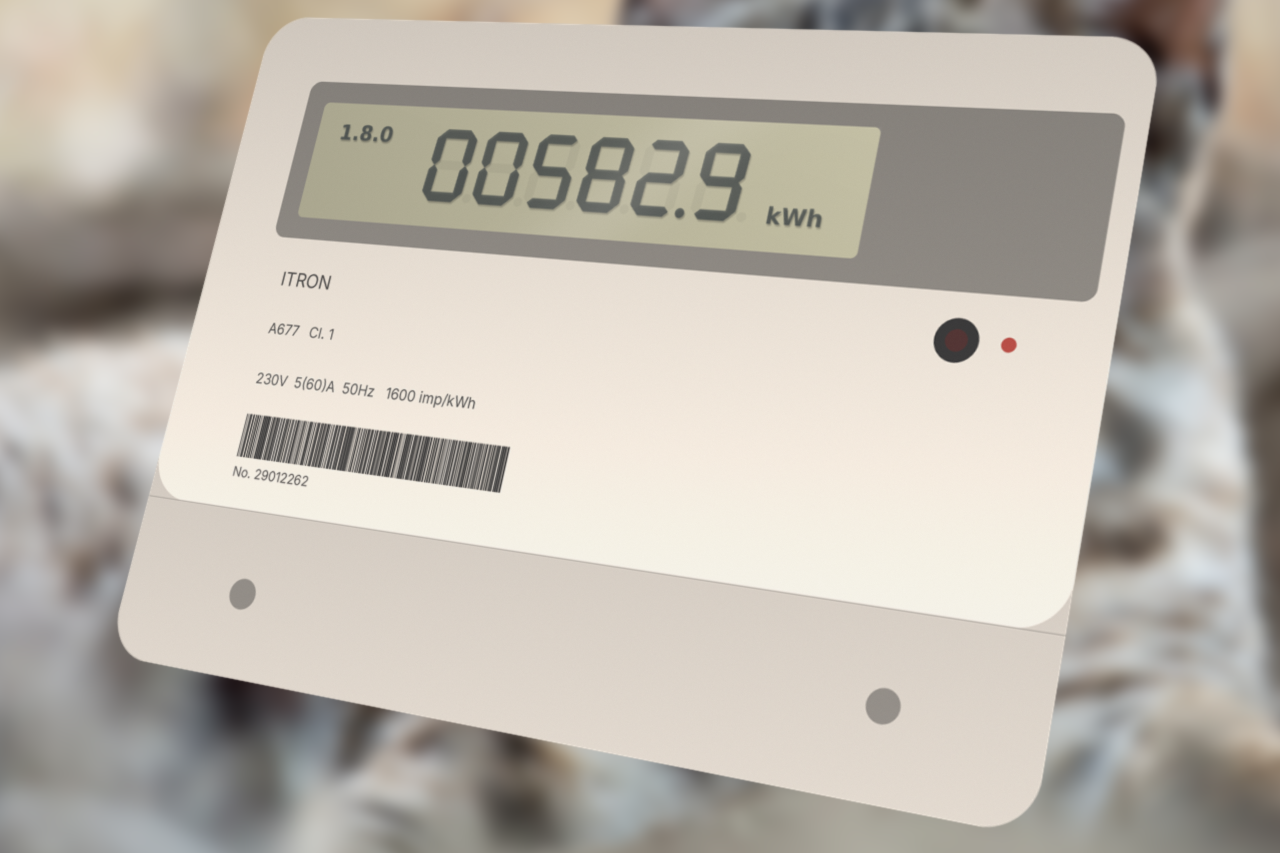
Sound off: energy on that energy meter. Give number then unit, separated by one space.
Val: 582.9 kWh
